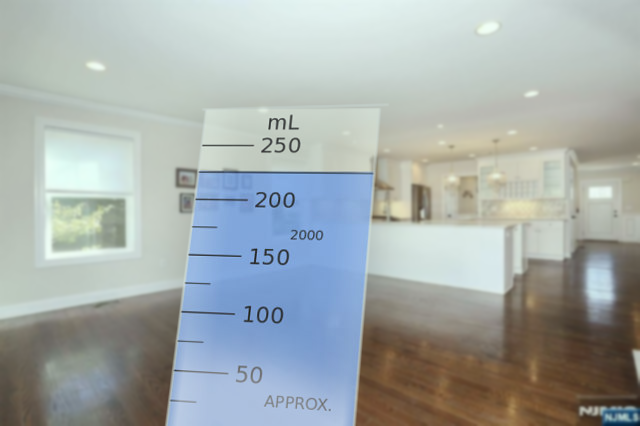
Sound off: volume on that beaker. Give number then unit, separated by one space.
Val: 225 mL
